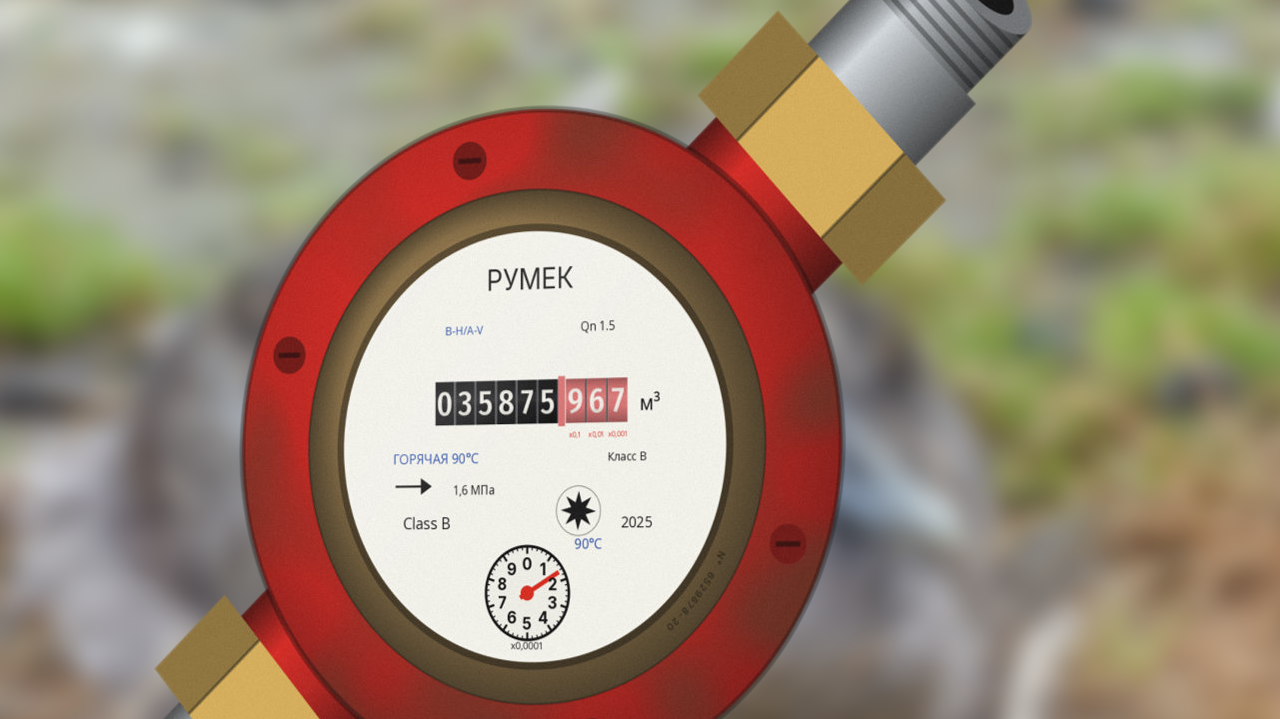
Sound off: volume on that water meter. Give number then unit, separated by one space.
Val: 35875.9671 m³
